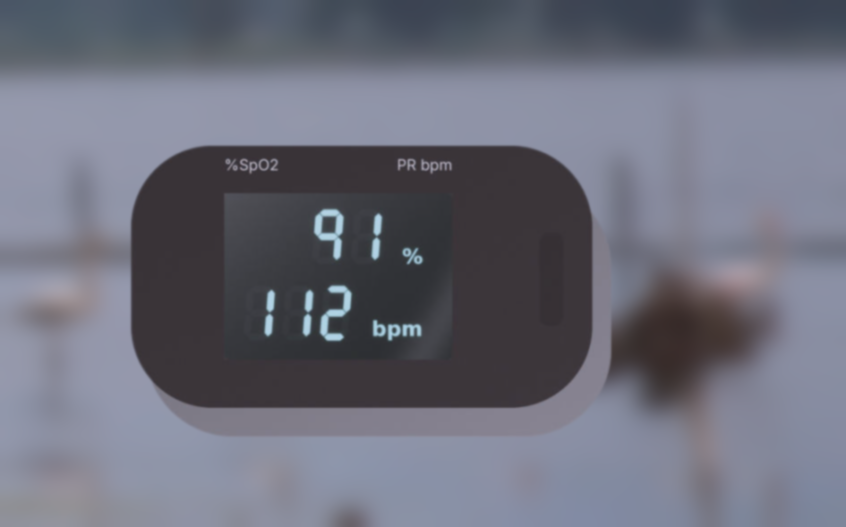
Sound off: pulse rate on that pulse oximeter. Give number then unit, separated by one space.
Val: 112 bpm
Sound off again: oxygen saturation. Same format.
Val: 91 %
